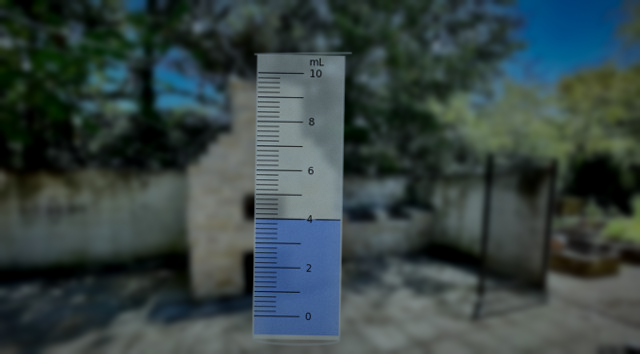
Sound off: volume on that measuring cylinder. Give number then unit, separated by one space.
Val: 4 mL
